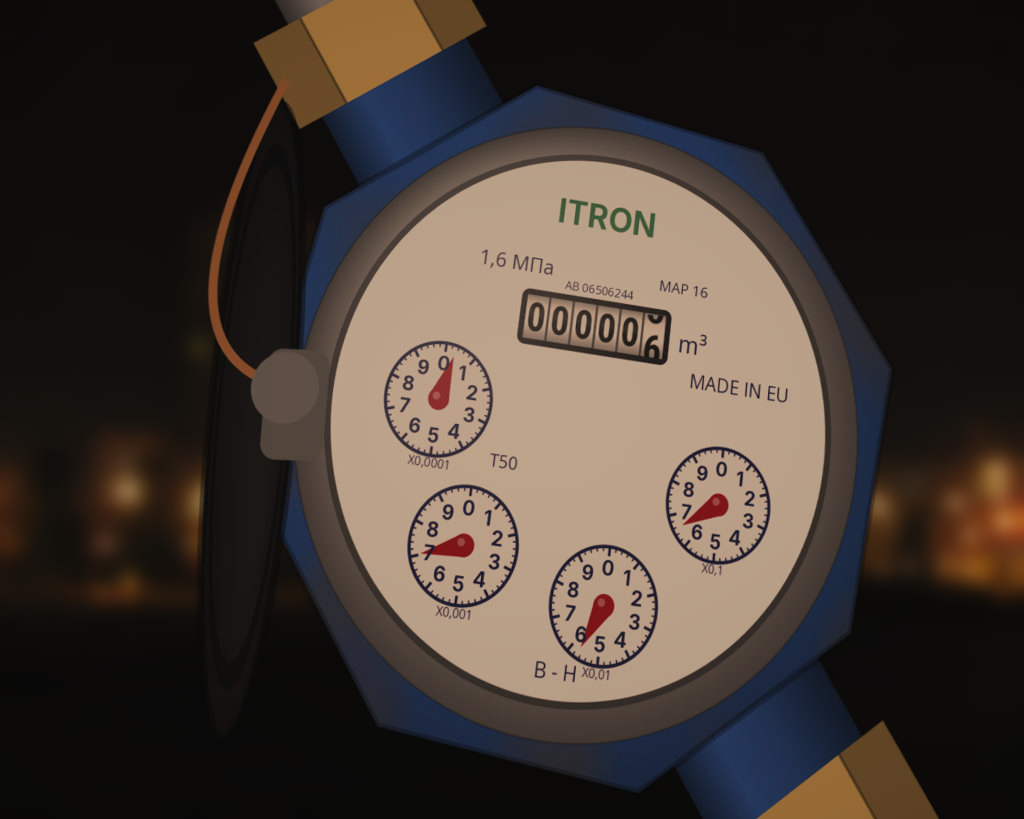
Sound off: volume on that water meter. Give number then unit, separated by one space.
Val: 5.6570 m³
